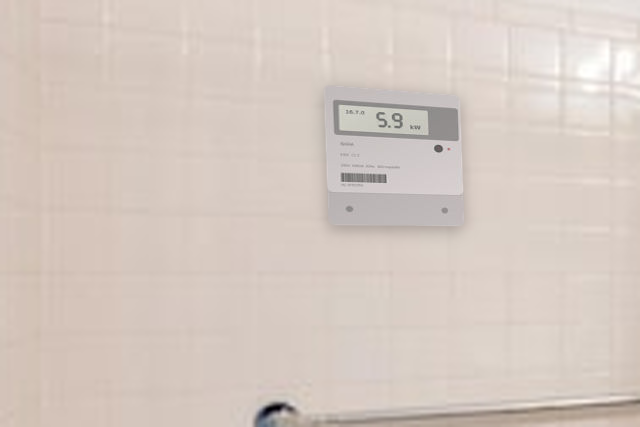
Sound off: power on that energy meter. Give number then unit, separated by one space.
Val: 5.9 kW
